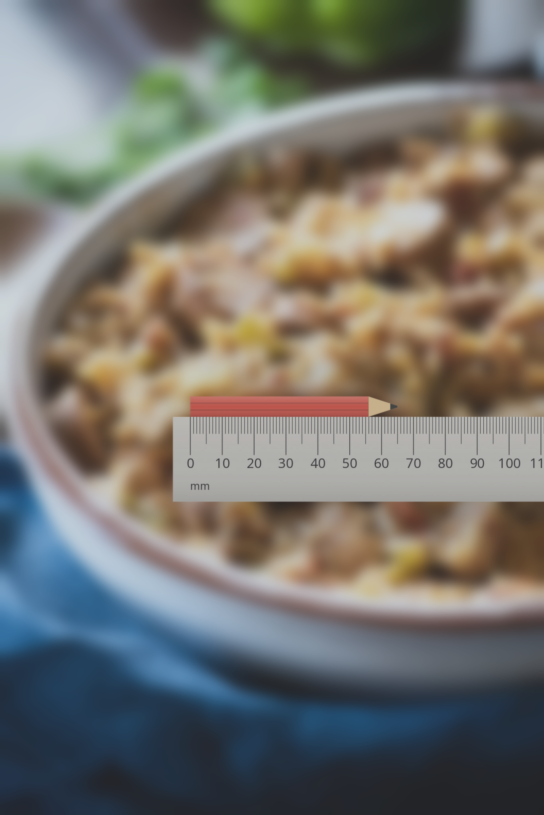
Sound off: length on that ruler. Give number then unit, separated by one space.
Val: 65 mm
